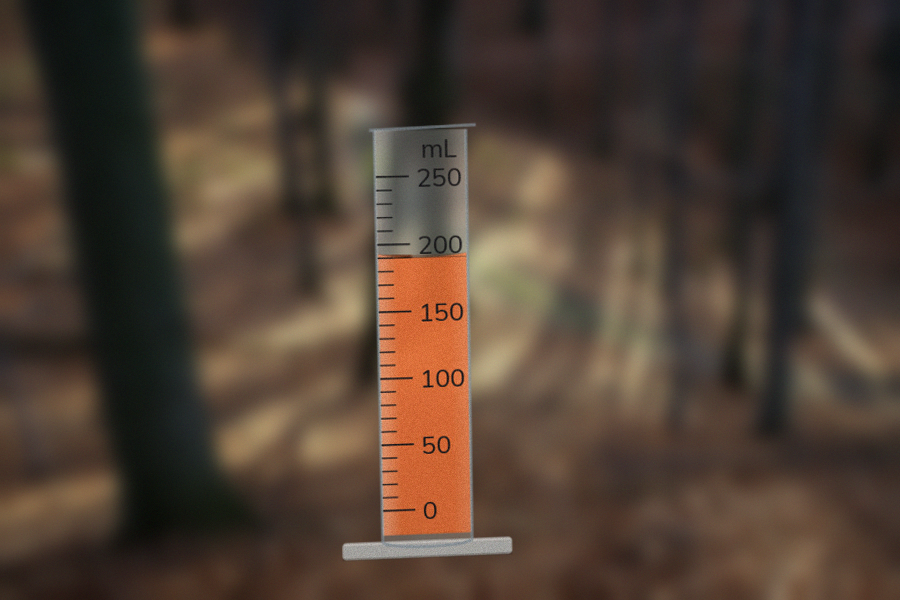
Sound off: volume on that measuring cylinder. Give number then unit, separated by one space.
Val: 190 mL
